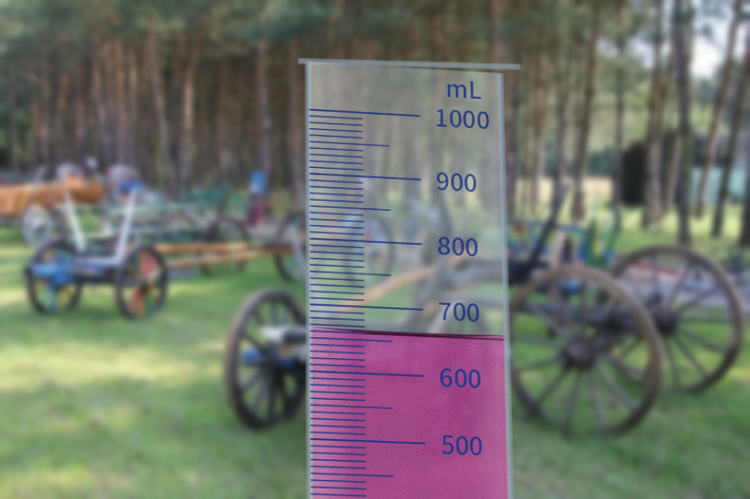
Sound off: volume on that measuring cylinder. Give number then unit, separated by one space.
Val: 660 mL
